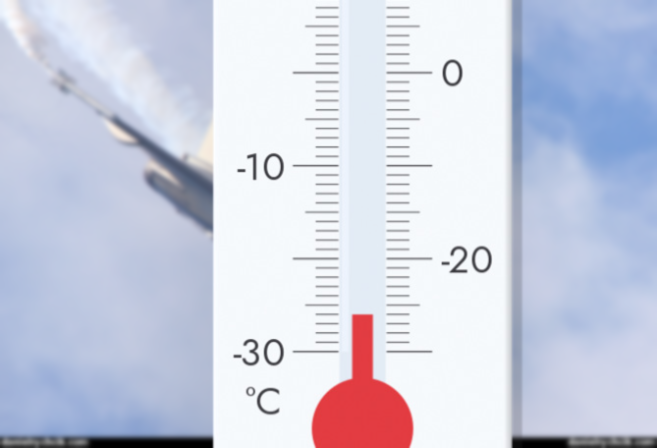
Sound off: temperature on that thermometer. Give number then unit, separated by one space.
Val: -26 °C
